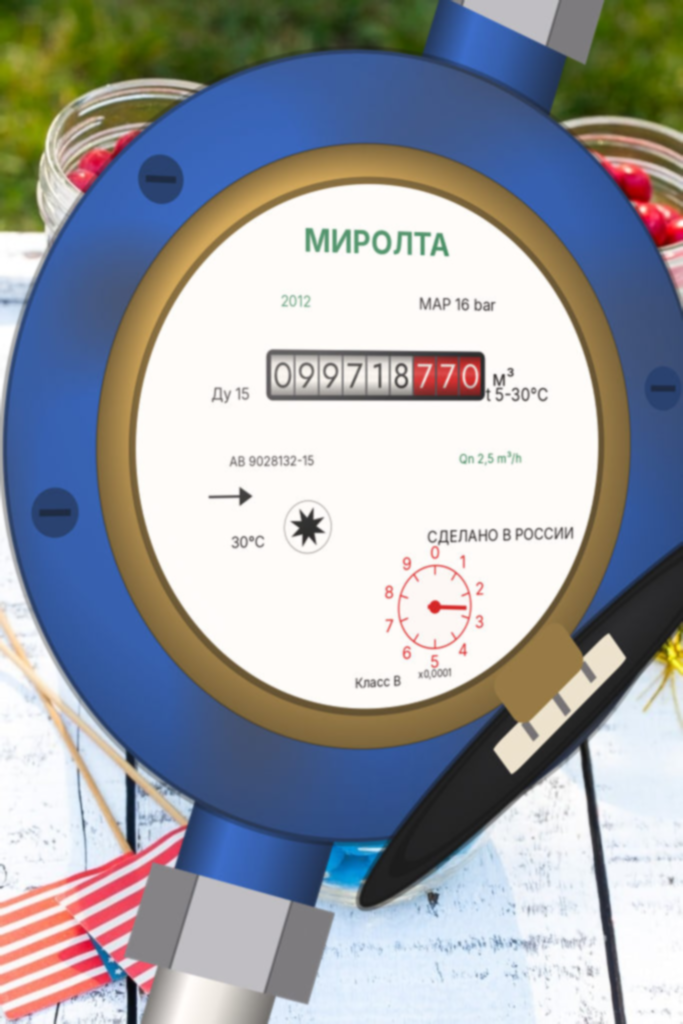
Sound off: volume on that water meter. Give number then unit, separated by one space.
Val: 99718.7702 m³
